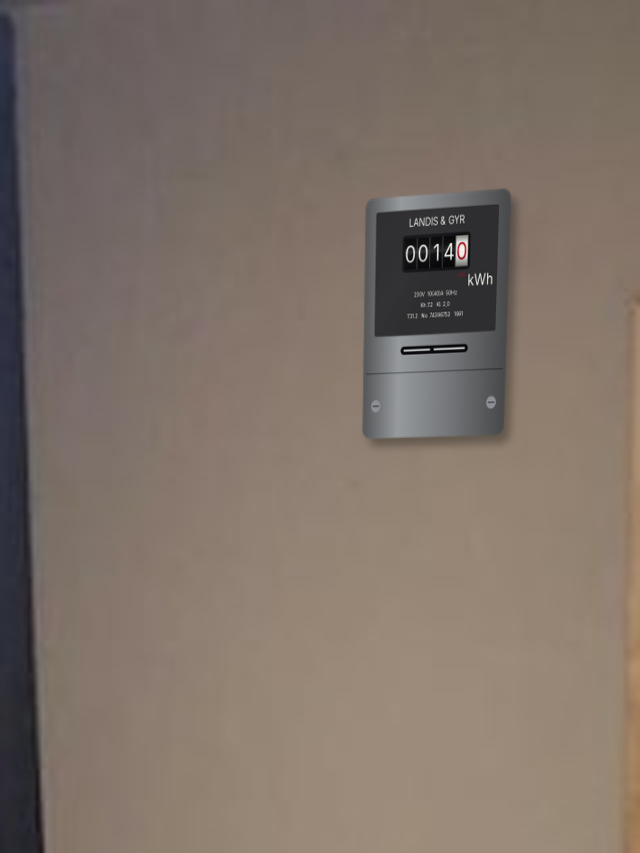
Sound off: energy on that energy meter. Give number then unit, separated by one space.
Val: 14.0 kWh
